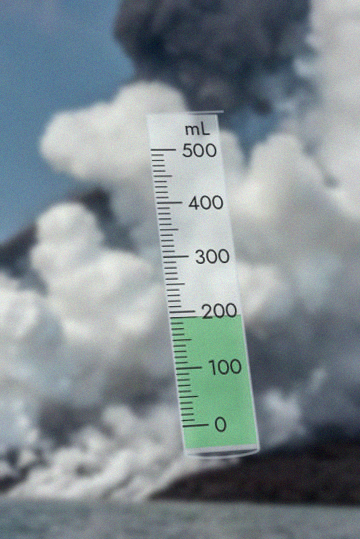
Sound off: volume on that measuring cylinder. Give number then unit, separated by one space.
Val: 190 mL
